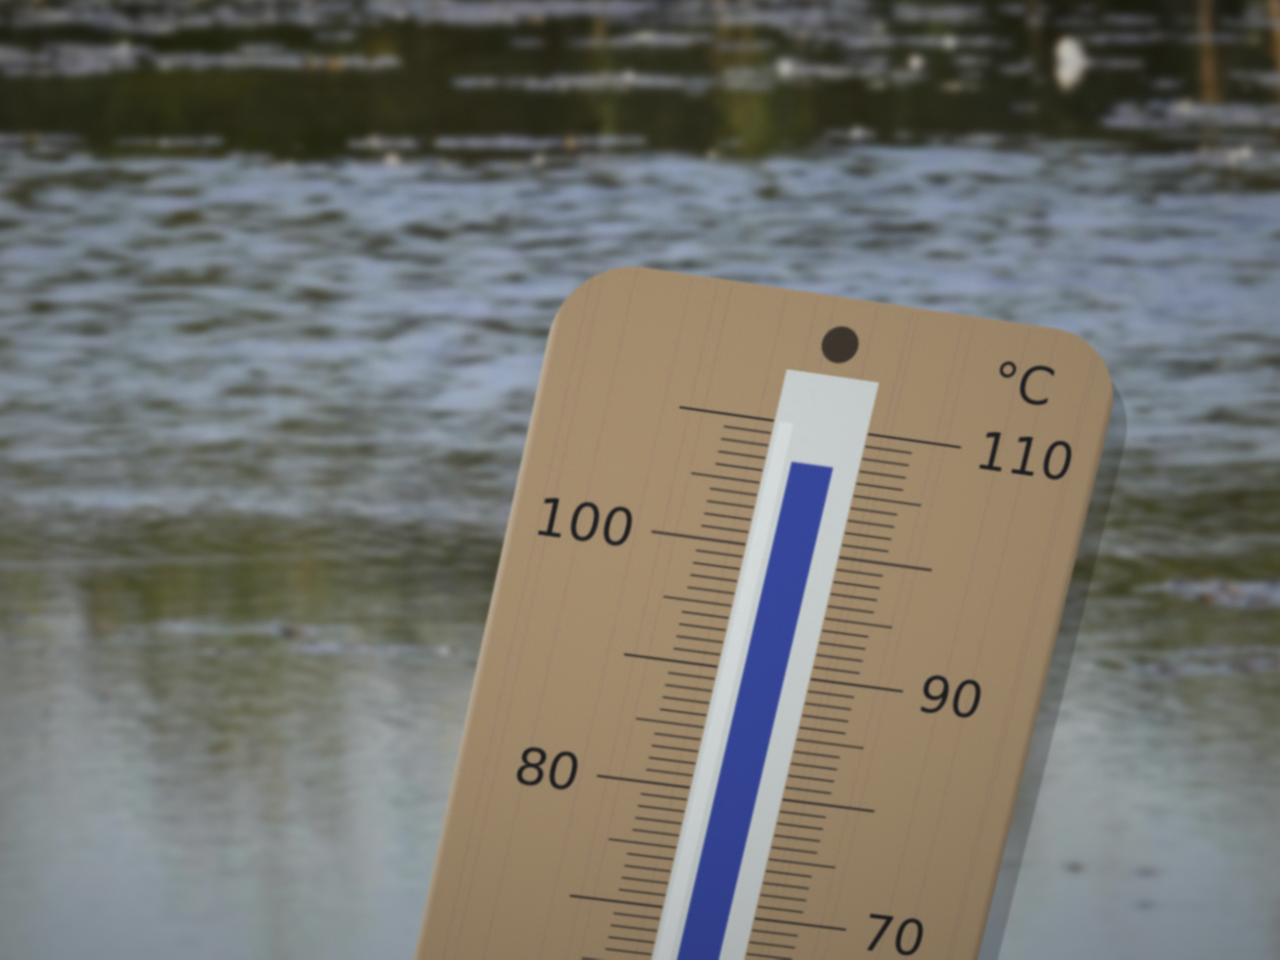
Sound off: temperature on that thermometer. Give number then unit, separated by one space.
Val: 107 °C
